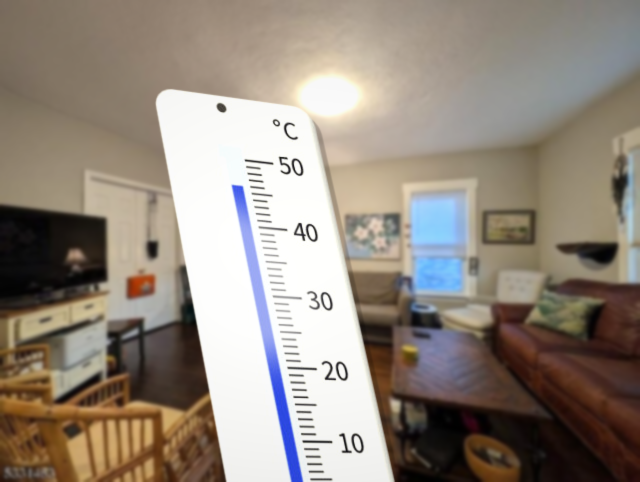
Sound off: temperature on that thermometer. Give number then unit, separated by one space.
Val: 46 °C
